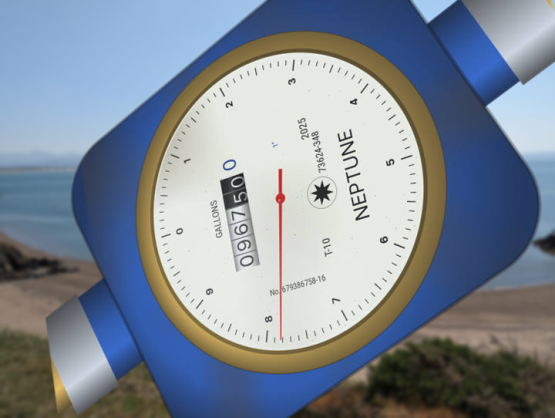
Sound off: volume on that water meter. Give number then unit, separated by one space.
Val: 967497.8 gal
